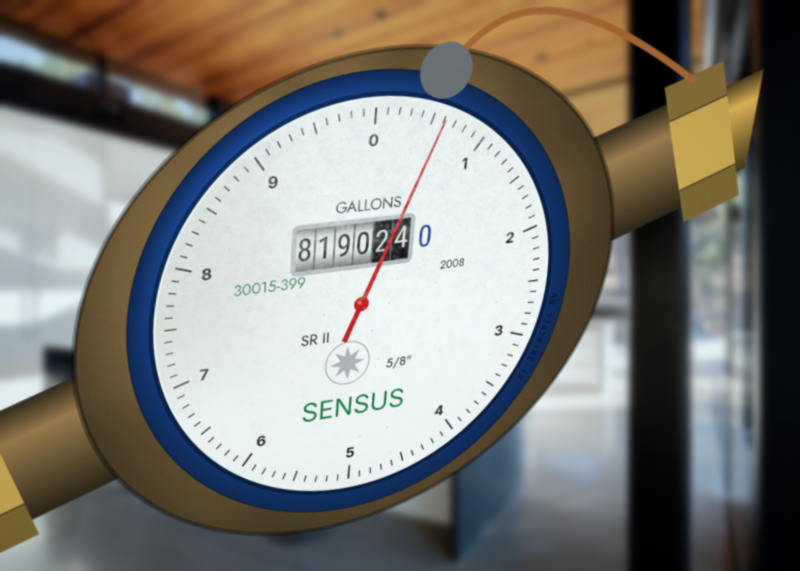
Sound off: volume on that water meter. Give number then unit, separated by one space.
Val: 8190240.6 gal
